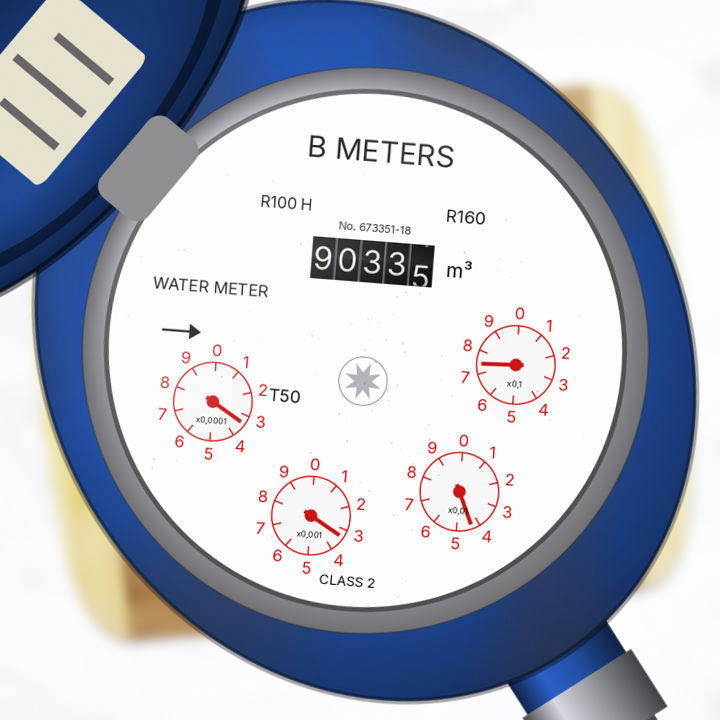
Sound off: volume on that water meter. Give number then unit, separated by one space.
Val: 90334.7433 m³
